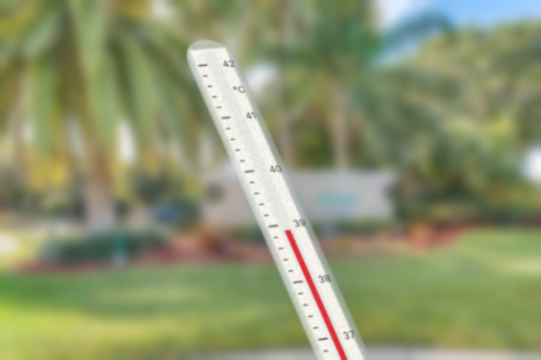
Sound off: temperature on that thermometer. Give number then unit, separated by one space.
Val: 38.9 °C
